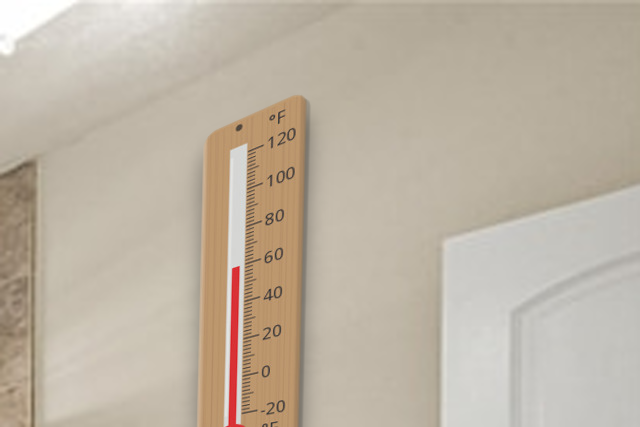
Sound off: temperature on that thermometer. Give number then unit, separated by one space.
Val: 60 °F
